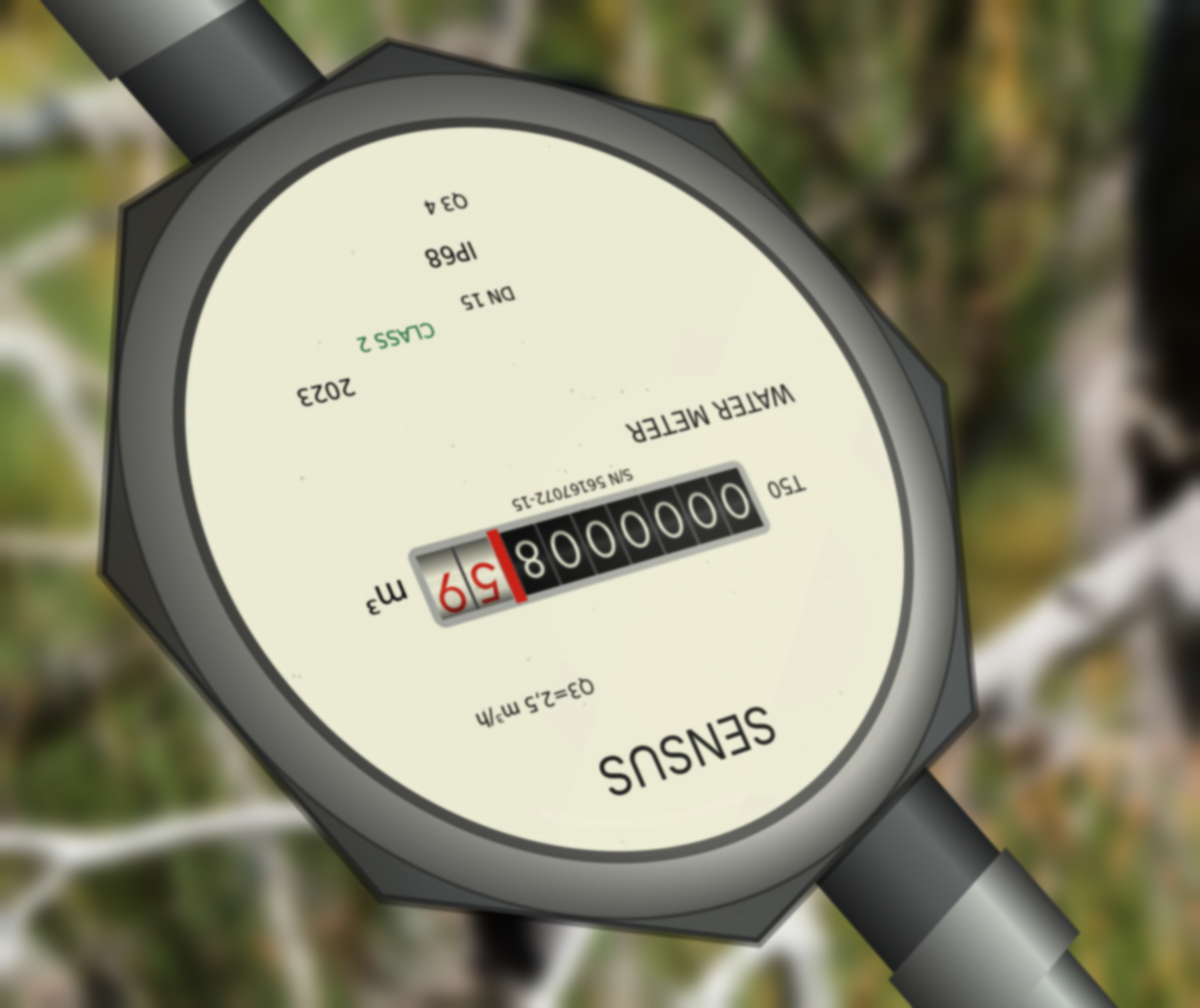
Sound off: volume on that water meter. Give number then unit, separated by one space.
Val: 8.59 m³
